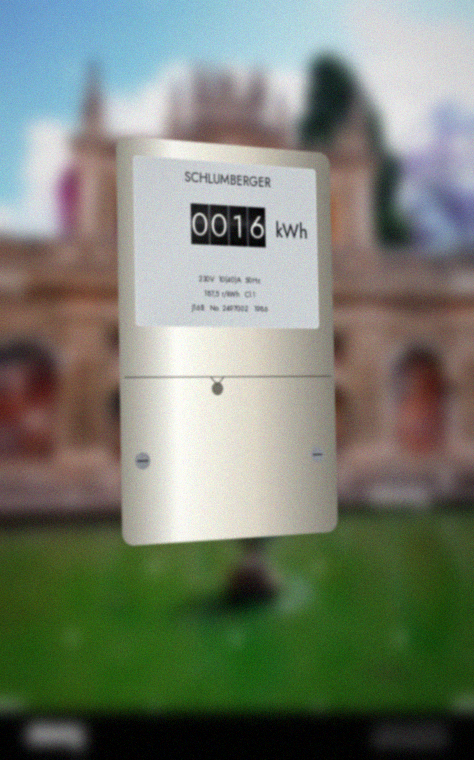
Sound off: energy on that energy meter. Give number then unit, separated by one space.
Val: 16 kWh
